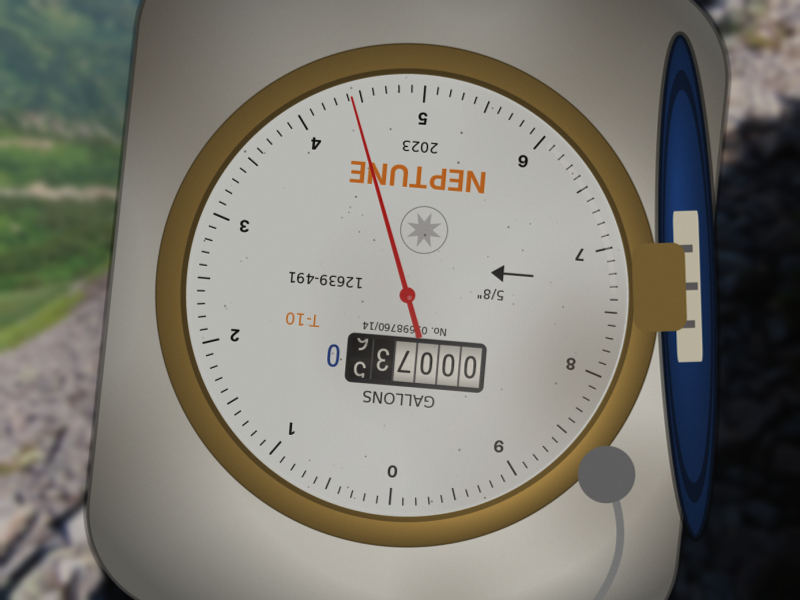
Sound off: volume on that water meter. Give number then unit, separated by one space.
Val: 7354.4 gal
